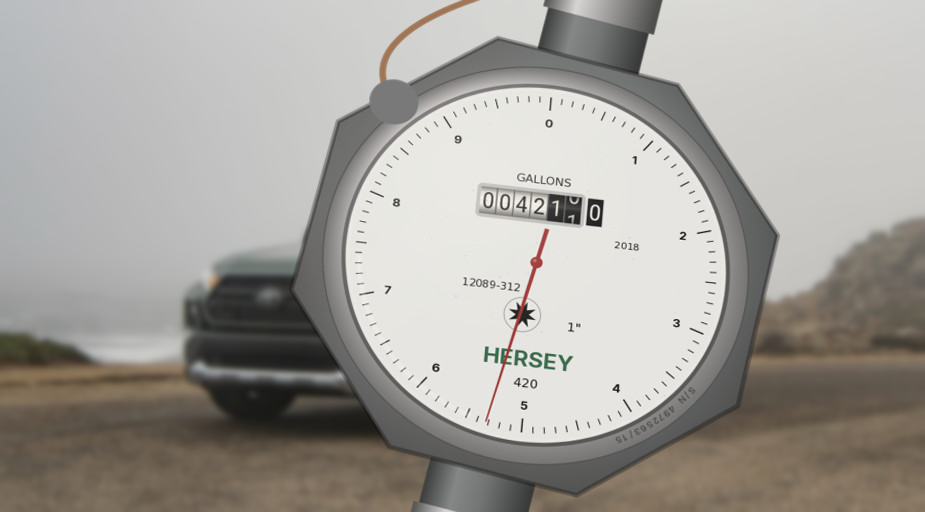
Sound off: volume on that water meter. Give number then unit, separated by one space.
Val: 42105.3 gal
